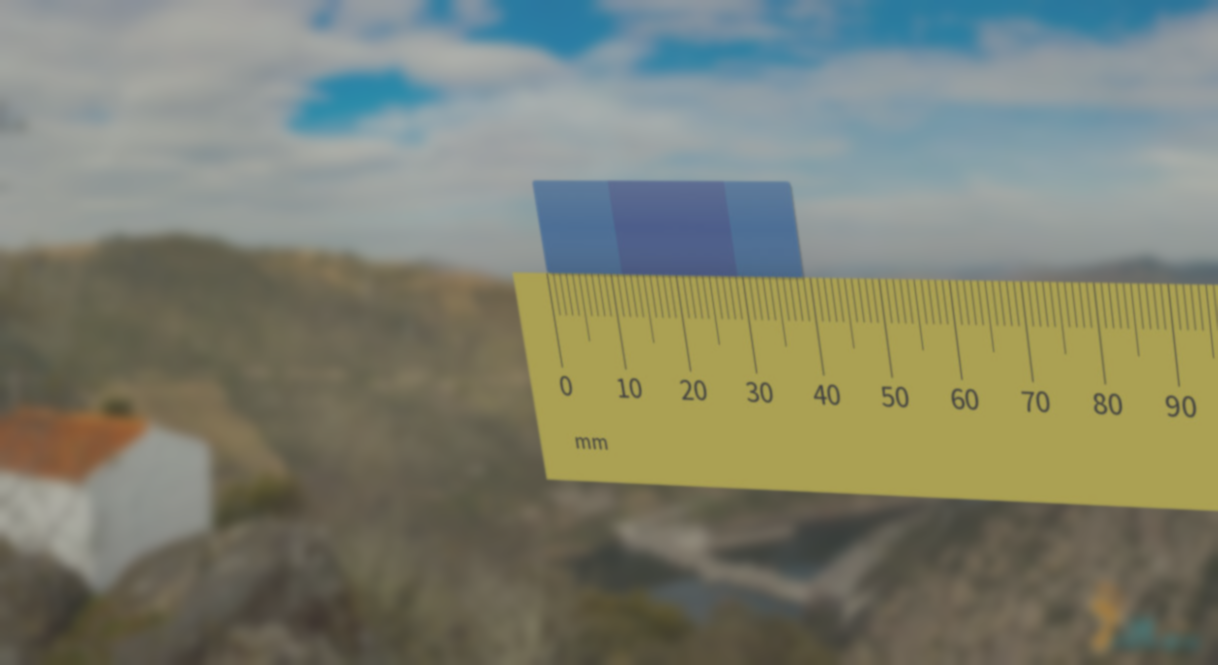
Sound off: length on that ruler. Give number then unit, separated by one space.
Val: 39 mm
